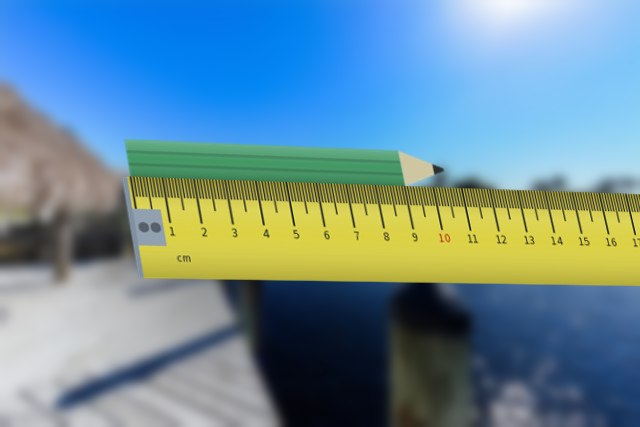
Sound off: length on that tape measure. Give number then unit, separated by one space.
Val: 10.5 cm
